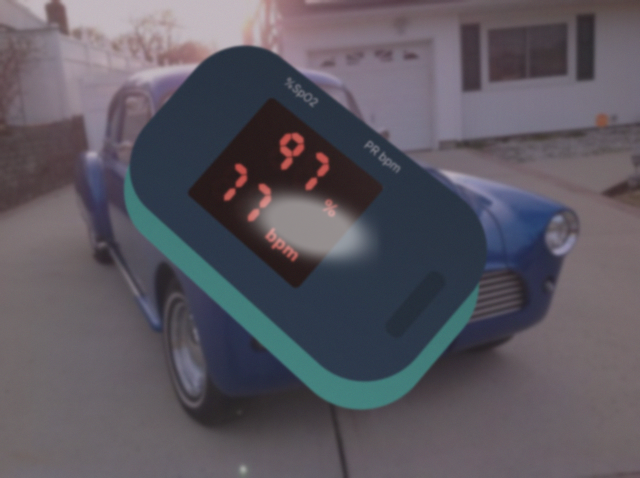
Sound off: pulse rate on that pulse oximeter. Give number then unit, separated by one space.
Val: 77 bpm
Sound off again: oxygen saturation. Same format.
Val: 97 %
